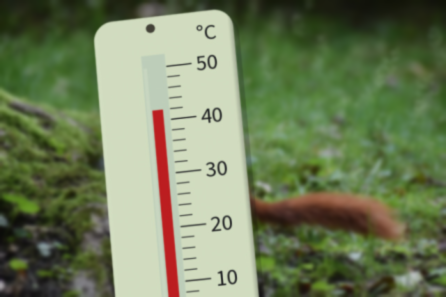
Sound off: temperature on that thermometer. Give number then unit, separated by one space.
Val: 42 °C
